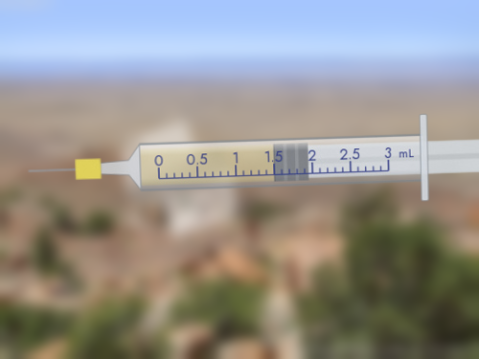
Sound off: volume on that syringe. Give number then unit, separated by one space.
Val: 1.5 mL
